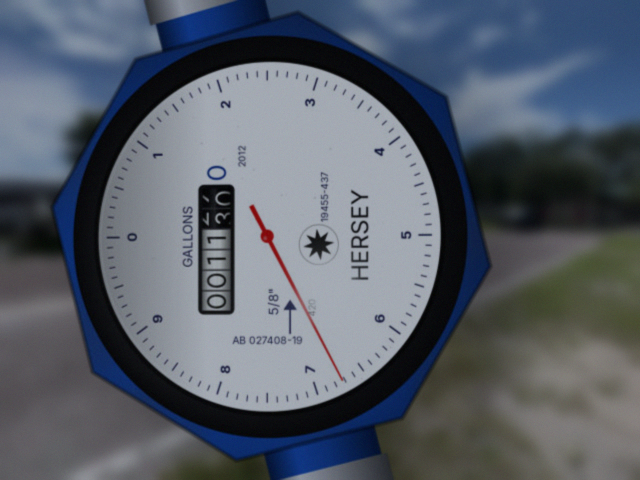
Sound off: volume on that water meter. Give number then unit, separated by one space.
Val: 11296.7 gal
